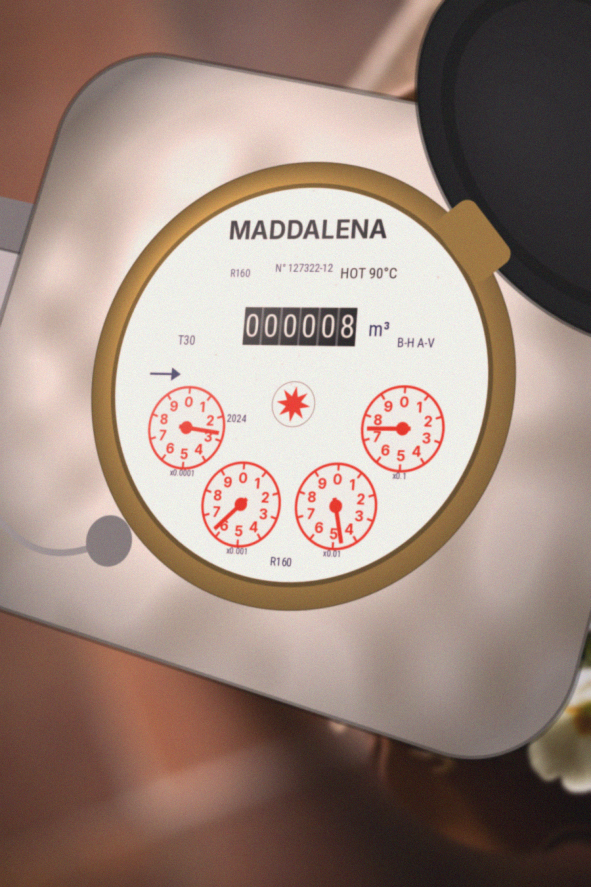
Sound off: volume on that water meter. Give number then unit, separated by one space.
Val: 8.7462 m³
